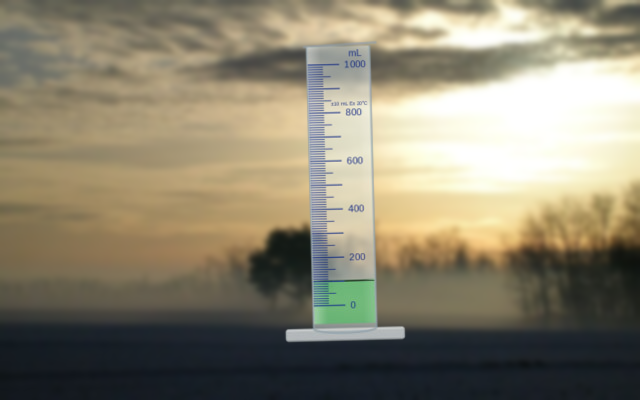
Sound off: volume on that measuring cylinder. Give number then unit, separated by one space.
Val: 100 mL
